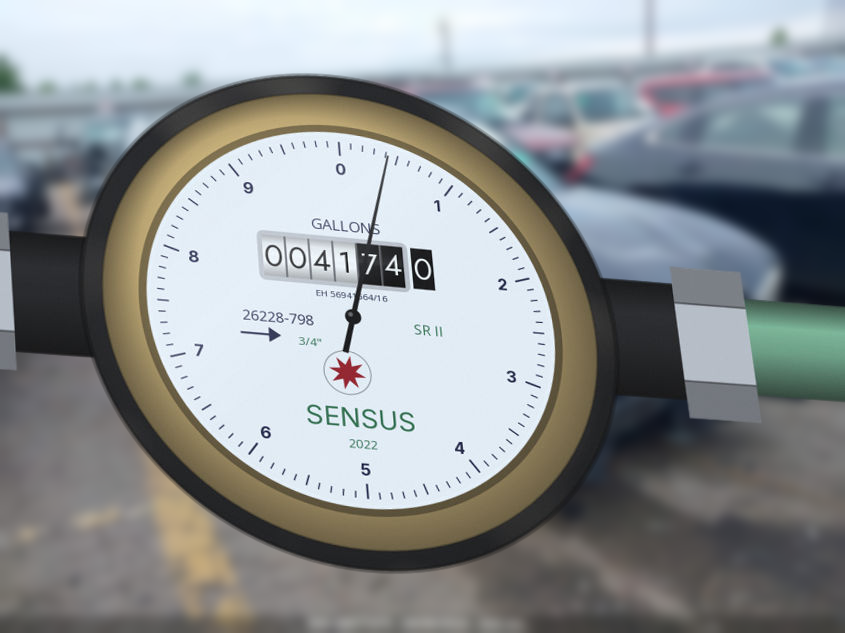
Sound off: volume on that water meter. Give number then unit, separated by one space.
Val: 41740.4 gal
